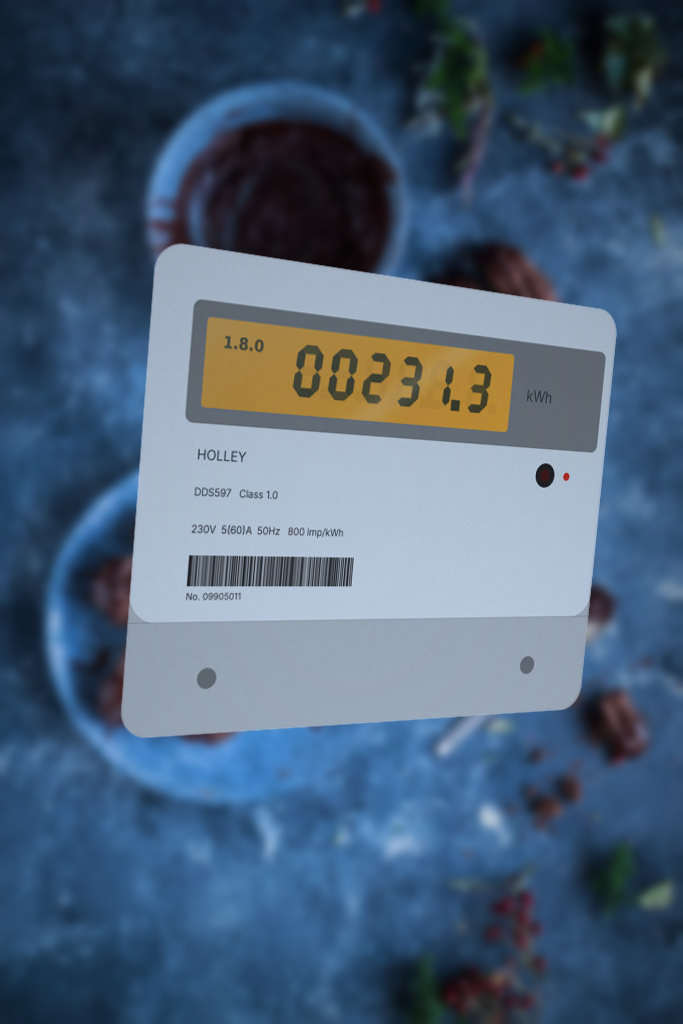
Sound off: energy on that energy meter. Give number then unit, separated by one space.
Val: 231.3 kWh
